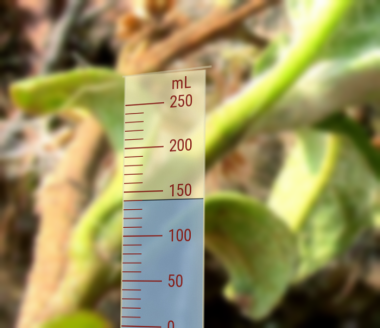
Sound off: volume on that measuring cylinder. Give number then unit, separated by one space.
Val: 140 mL
